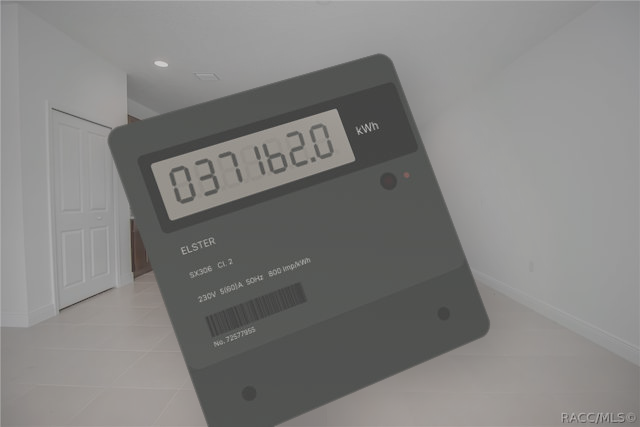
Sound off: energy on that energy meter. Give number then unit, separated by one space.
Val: 37162.0 kWh
